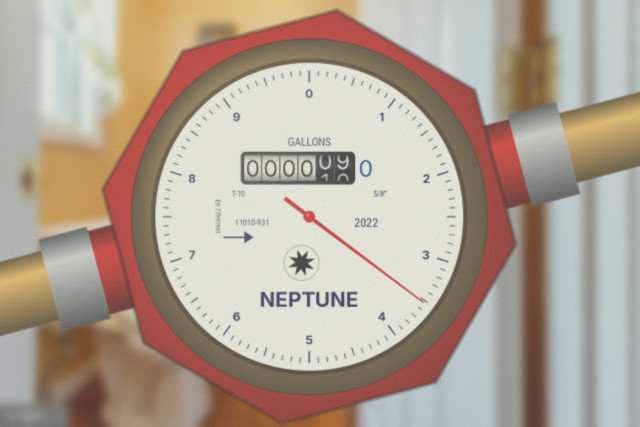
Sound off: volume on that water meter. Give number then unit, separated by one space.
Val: 93.5 gal
